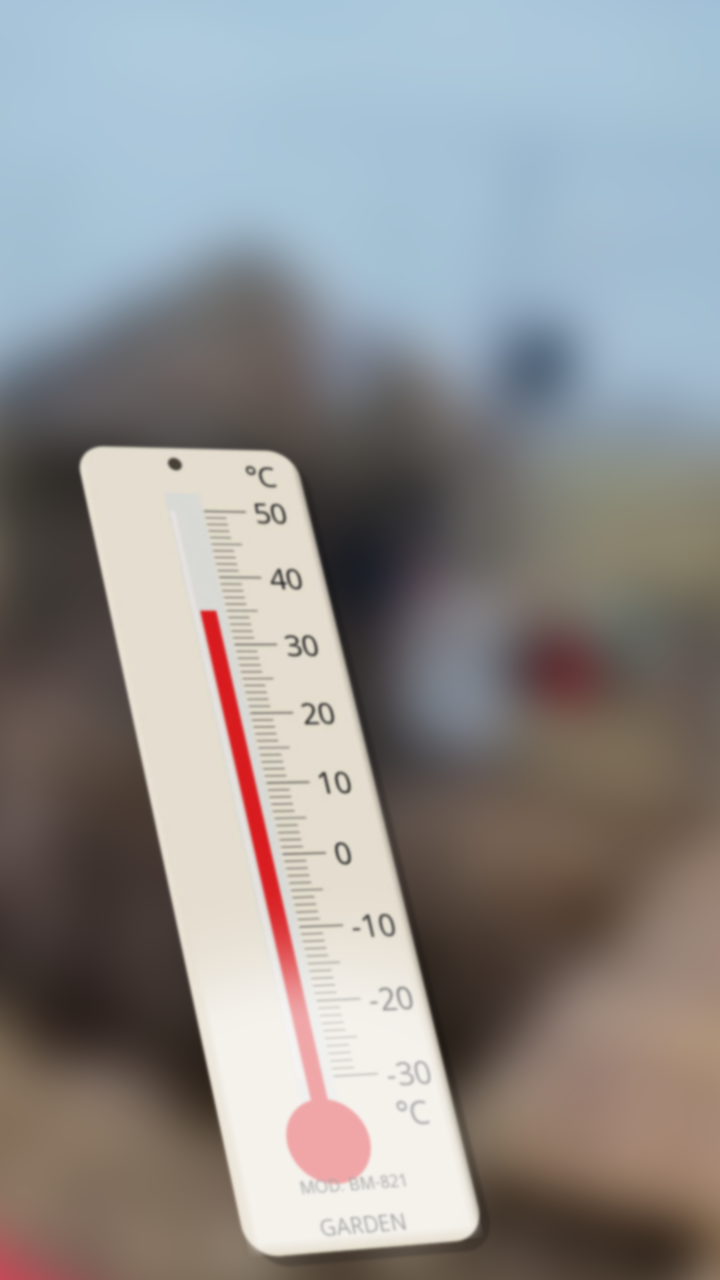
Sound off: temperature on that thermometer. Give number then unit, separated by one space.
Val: 35 °C
